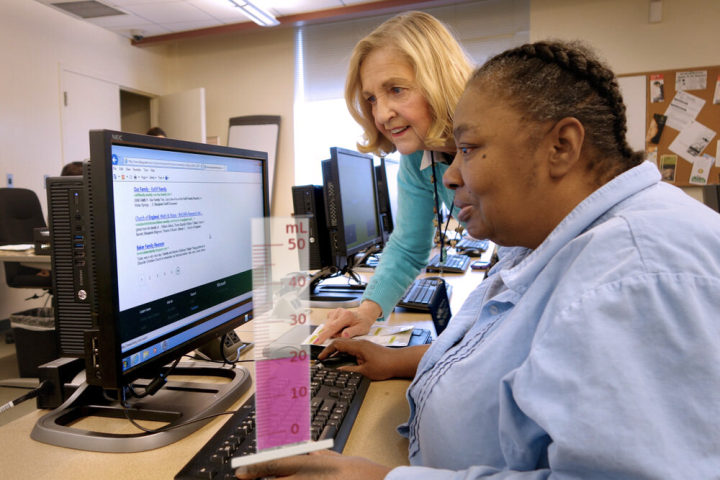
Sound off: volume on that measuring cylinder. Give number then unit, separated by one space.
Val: 20 mL
